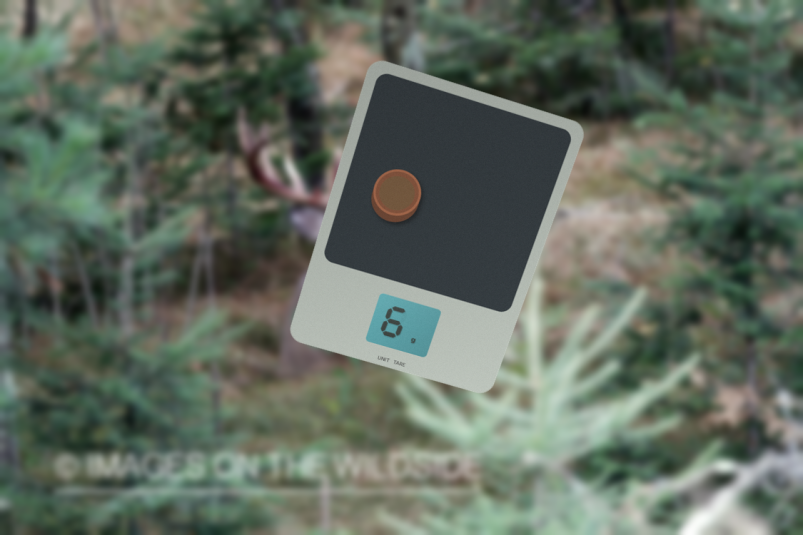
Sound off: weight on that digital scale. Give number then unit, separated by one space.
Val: 6 g
